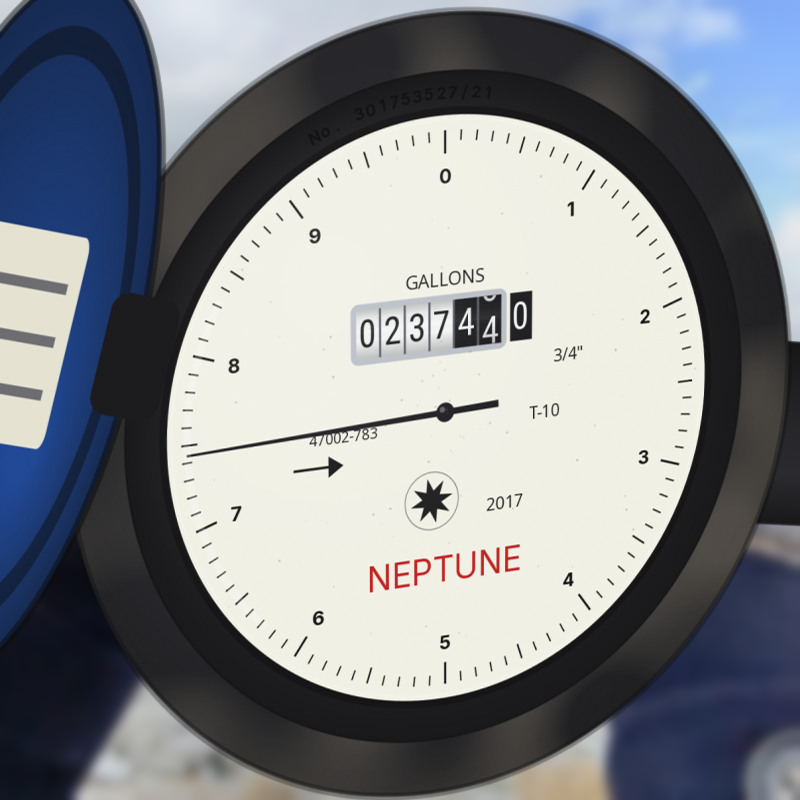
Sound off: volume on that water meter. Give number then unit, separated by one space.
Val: 237437.4 gal
